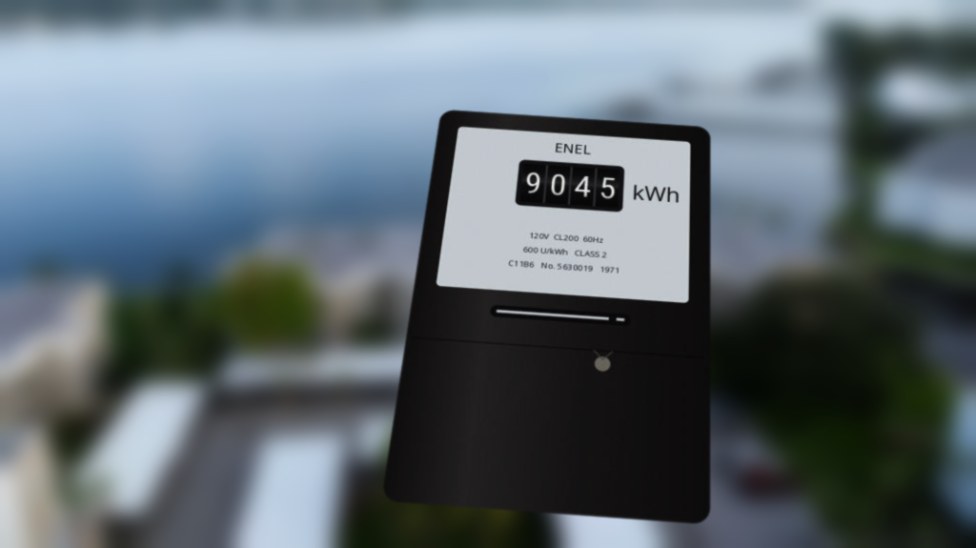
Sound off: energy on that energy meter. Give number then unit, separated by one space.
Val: 9045 kWh
